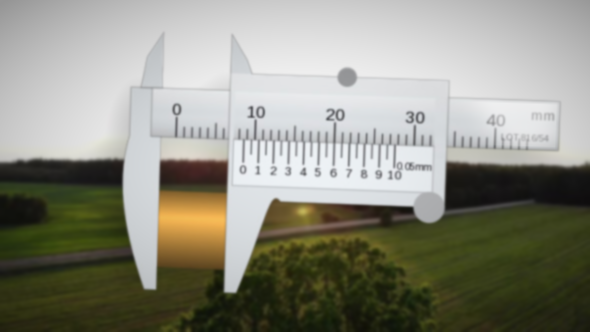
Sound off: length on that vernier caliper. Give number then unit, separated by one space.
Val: 8.6 mm
